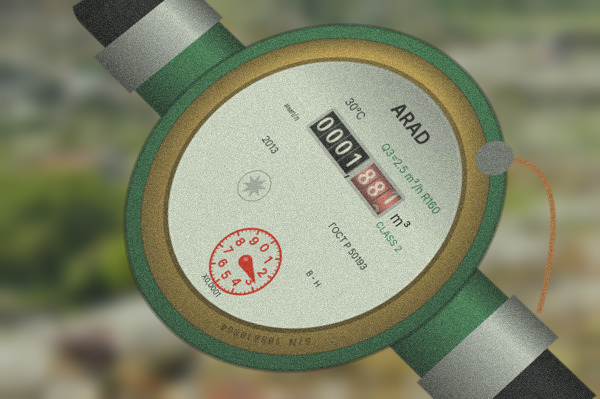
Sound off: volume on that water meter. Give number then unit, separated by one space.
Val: 1.8812 m³
